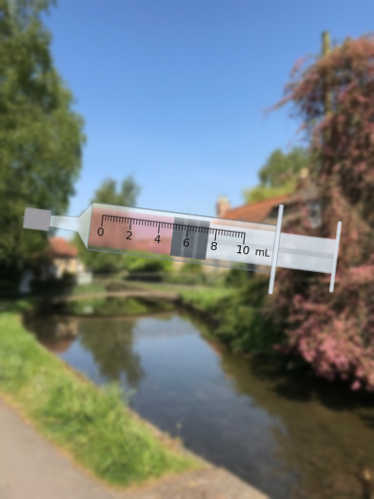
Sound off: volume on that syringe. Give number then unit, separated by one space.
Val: 5 mL
